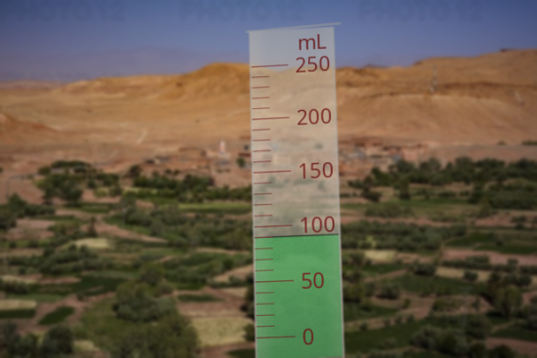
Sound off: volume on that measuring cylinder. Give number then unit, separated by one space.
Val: 90 mL
